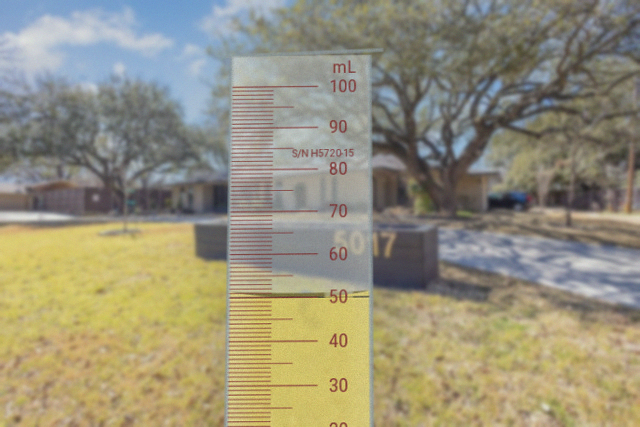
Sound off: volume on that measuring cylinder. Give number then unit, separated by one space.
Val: 50 mL
